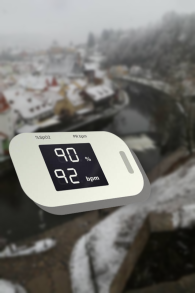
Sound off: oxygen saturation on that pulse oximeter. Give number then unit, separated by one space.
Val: 90 %
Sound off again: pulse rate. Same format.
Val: 92 bpm
